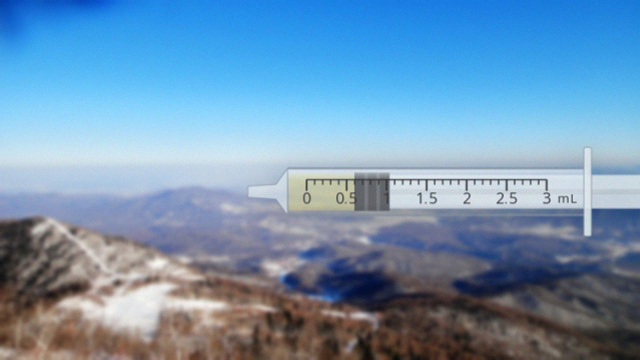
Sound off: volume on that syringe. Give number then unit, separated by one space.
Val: 0.6 mL
